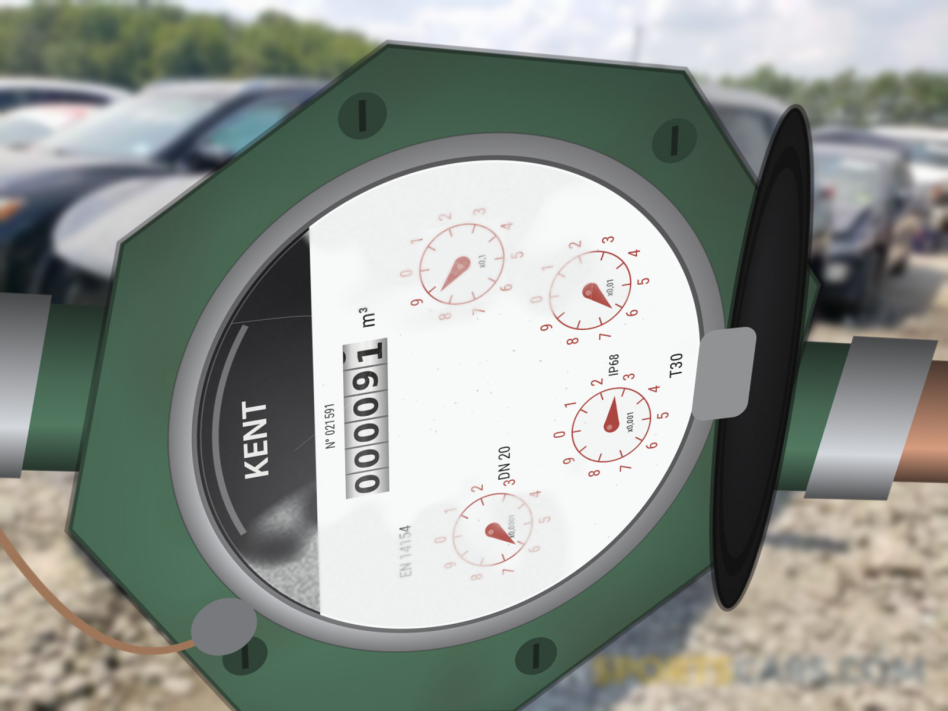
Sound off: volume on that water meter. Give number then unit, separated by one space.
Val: 90.8626 m³
